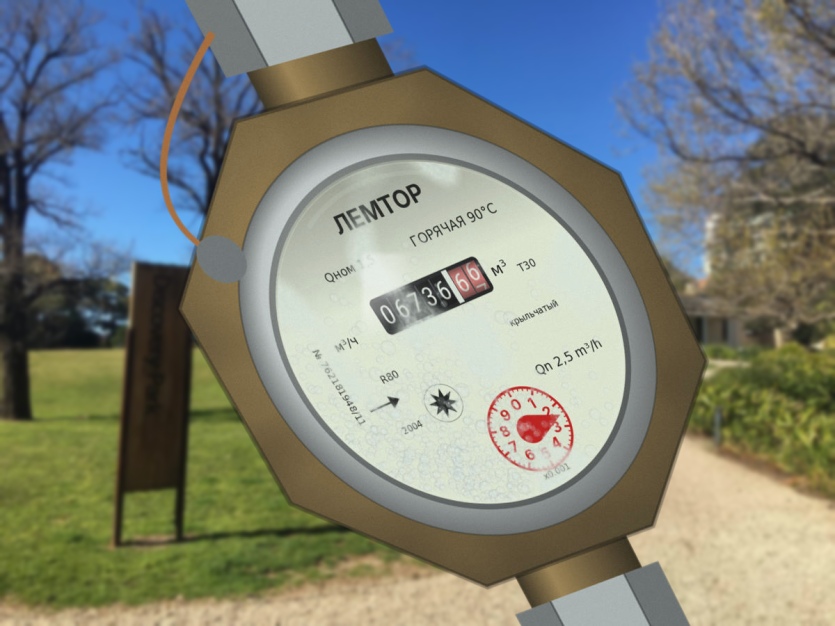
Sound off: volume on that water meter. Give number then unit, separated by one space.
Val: 6736.662 m³
